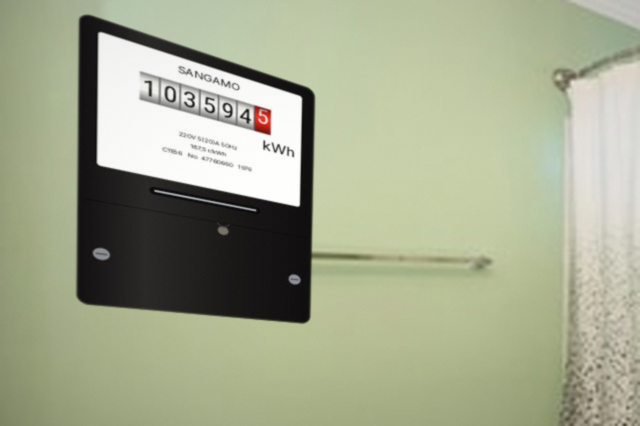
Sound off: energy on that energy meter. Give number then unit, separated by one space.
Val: 103594.5 kWh
